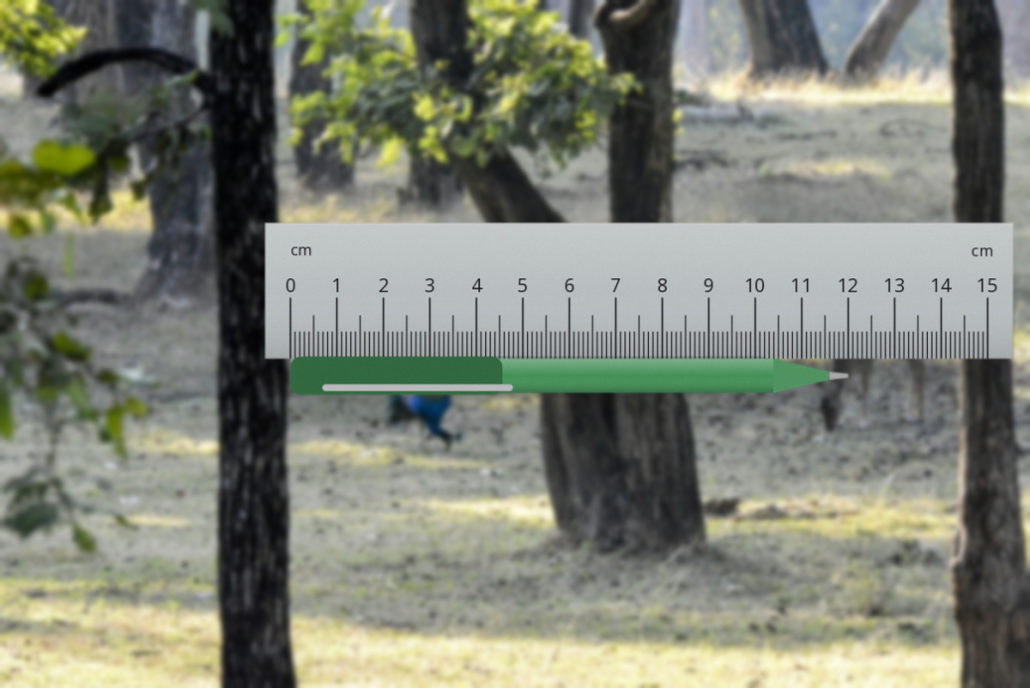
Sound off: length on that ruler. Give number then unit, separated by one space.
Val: 12 cm
